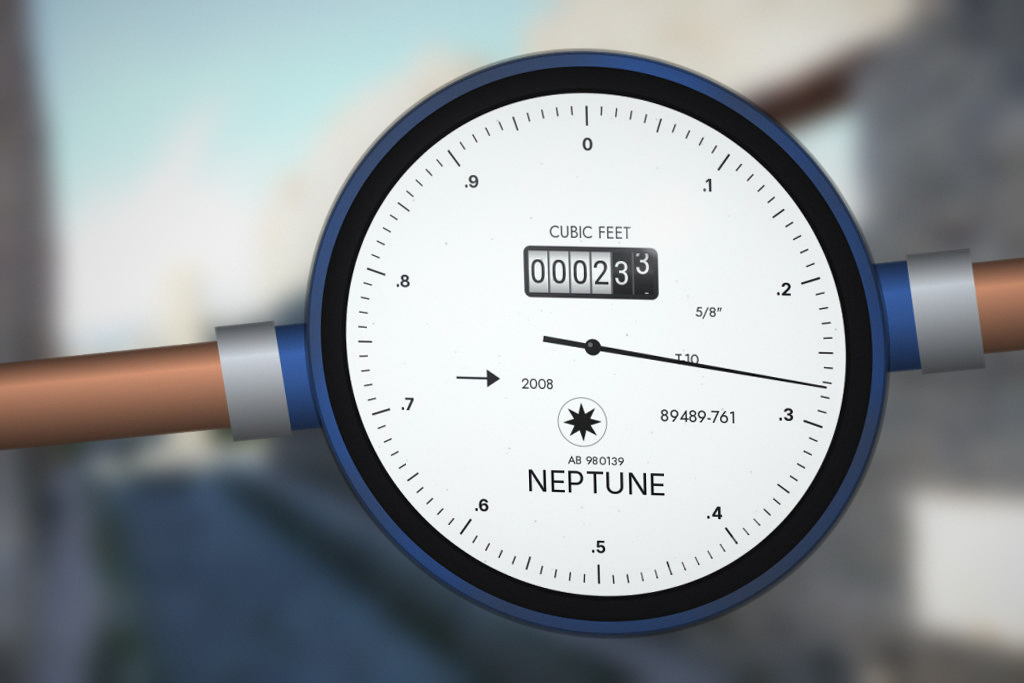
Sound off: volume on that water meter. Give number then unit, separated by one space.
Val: 233.27 ft³
